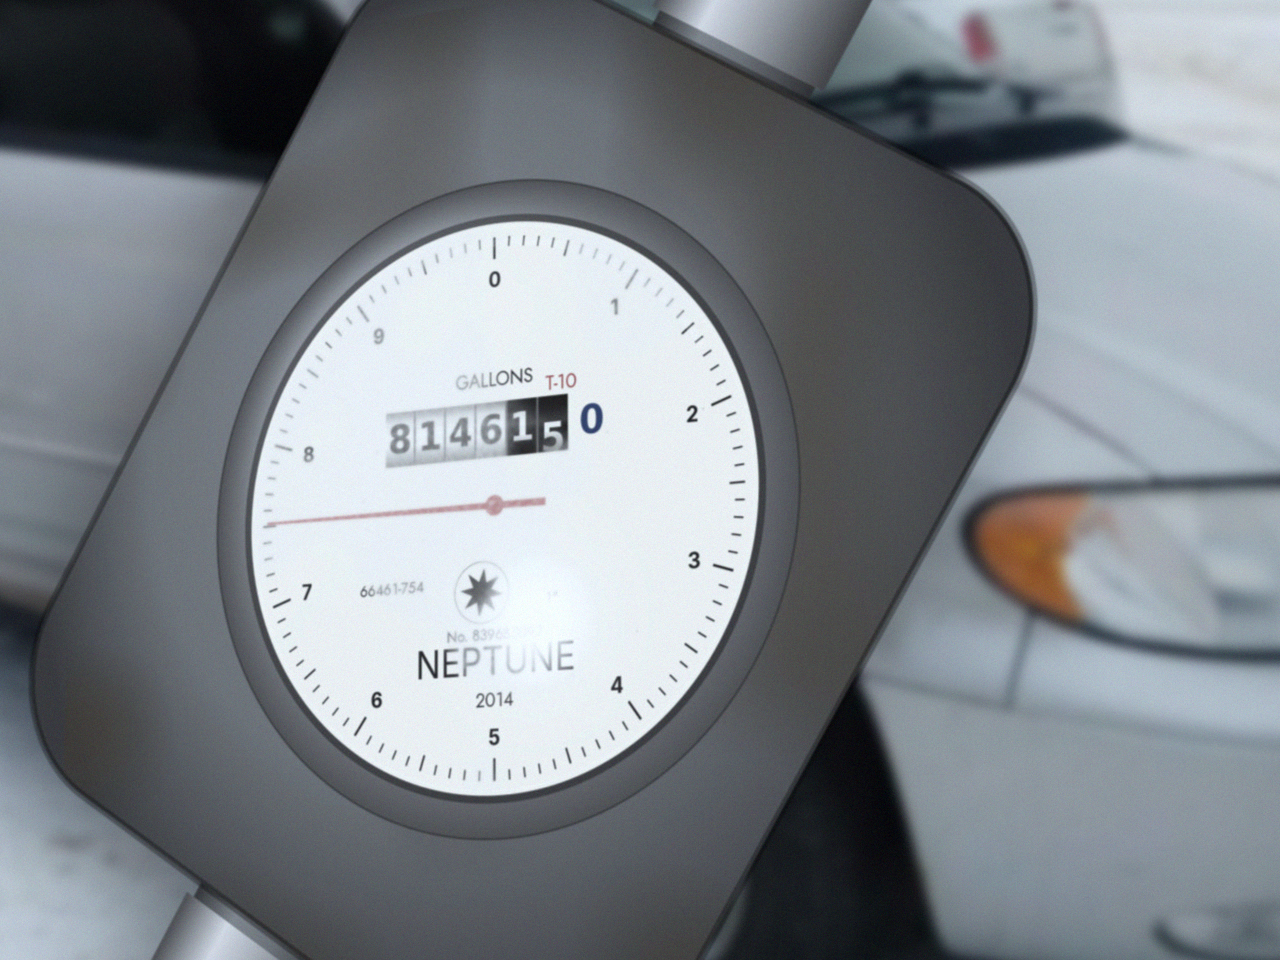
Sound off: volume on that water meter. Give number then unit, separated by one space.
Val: 8146147.5 gal
